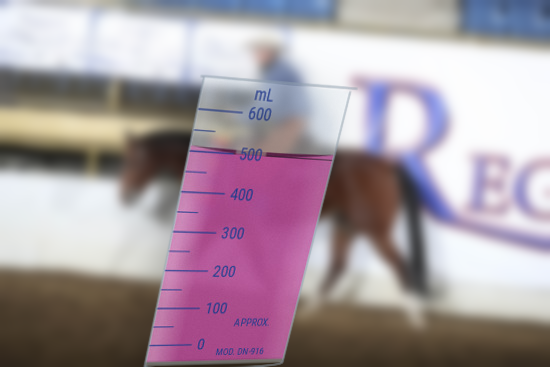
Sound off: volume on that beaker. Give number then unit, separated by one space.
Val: 500 mL
